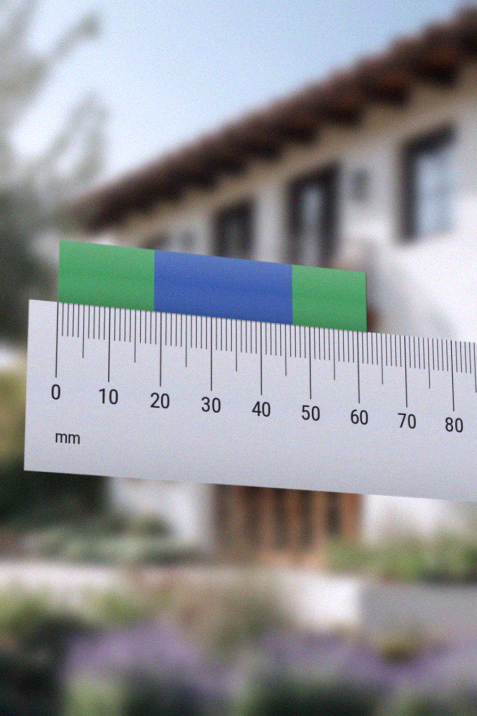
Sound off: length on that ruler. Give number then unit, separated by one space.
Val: 62 mm
